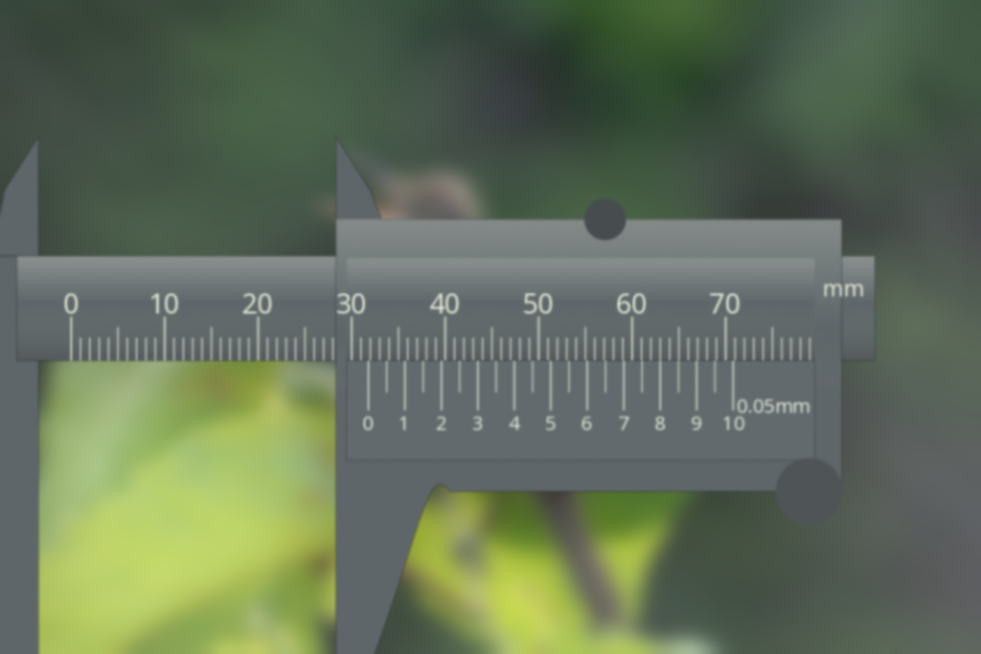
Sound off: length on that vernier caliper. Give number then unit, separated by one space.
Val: 31.8 mm
